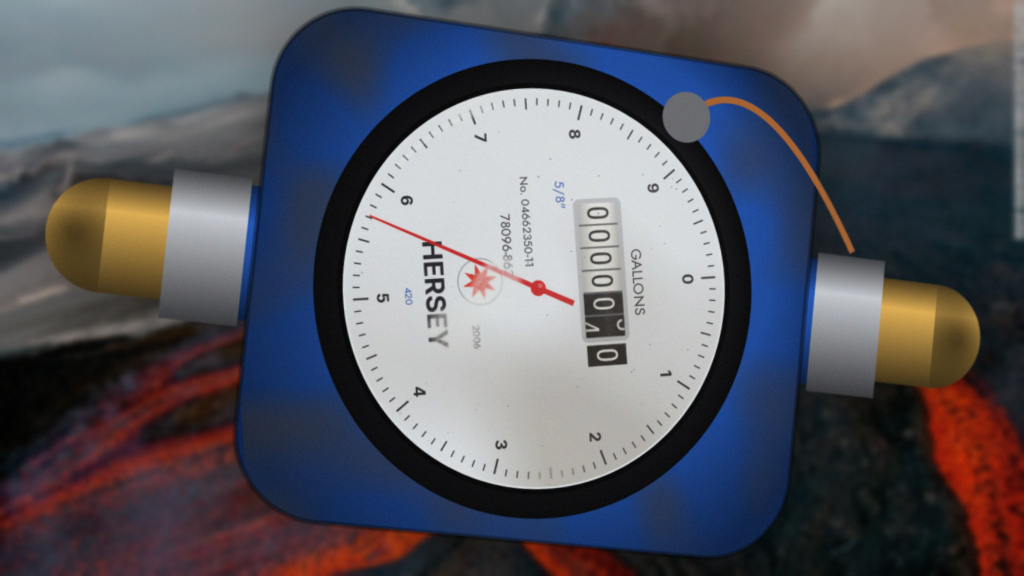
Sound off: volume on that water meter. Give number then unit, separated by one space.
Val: 35.7 gal
